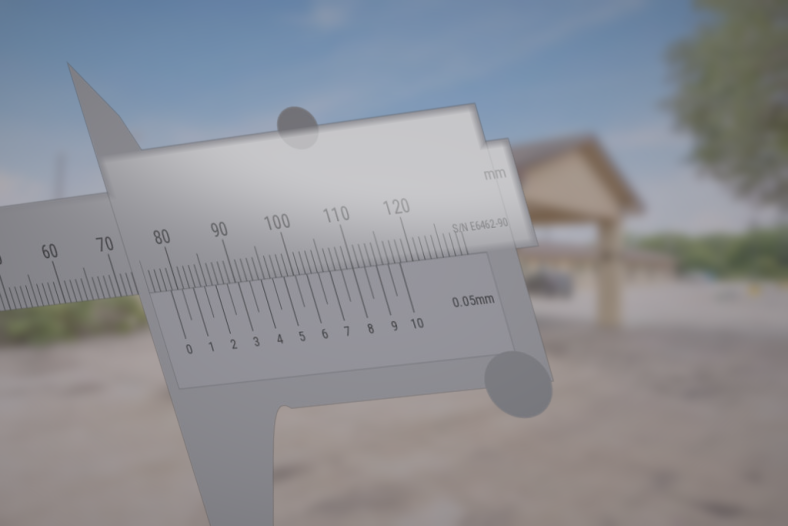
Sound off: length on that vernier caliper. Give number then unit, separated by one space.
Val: 78.8 mm
